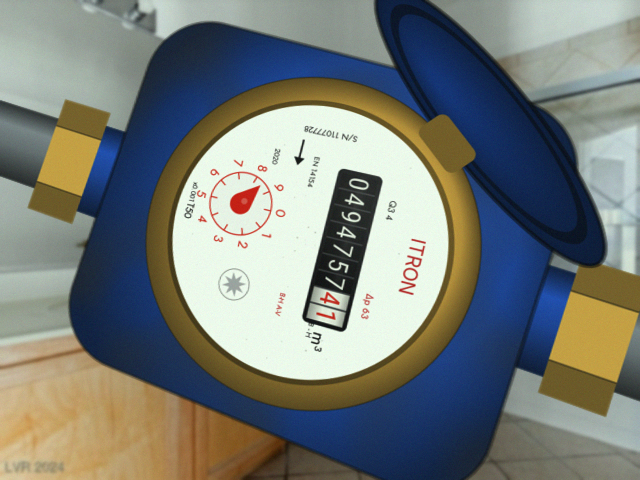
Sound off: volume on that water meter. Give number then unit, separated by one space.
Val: 494757.418 m³
